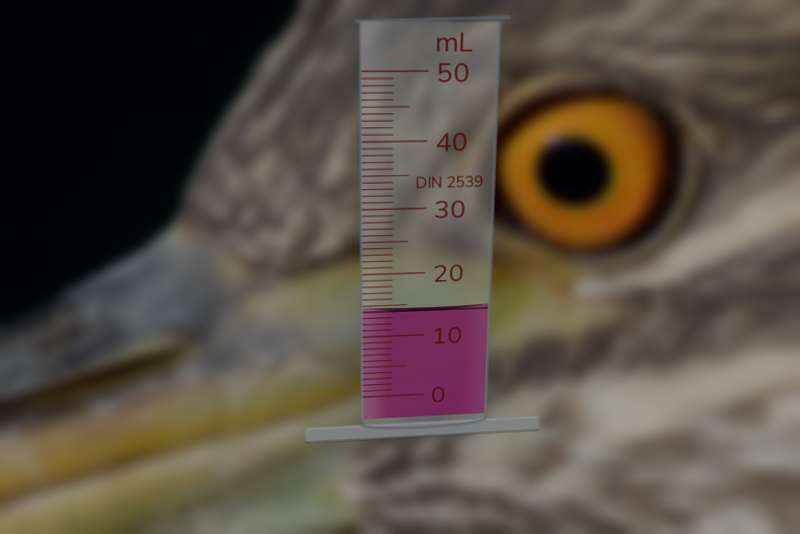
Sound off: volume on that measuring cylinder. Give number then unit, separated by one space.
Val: 14 mL
